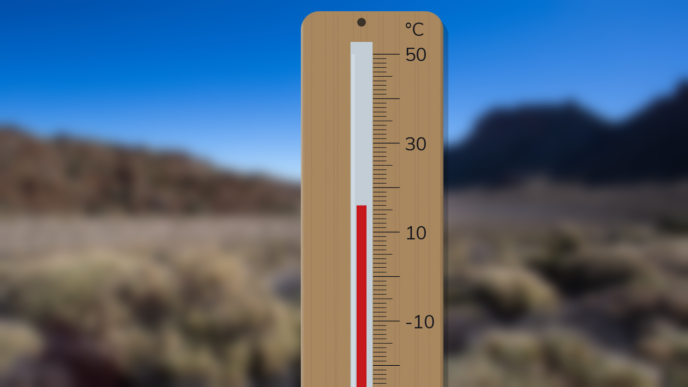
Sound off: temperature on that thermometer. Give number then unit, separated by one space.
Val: 16 °C
